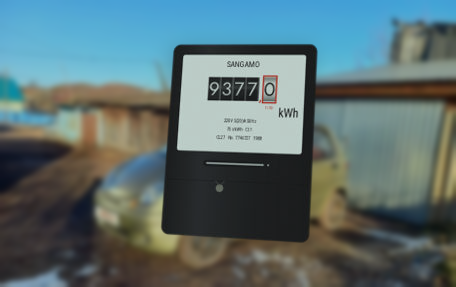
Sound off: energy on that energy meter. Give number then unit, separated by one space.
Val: 9377.0 kWh
